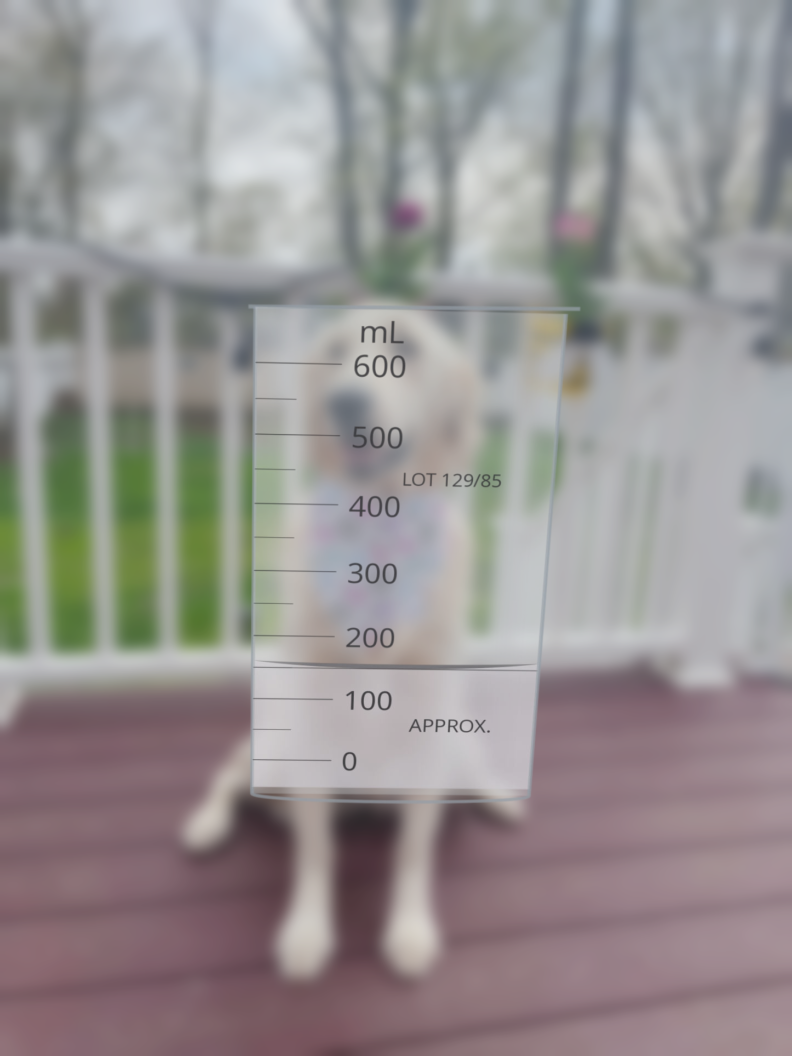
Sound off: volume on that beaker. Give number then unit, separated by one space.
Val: 150 mL
